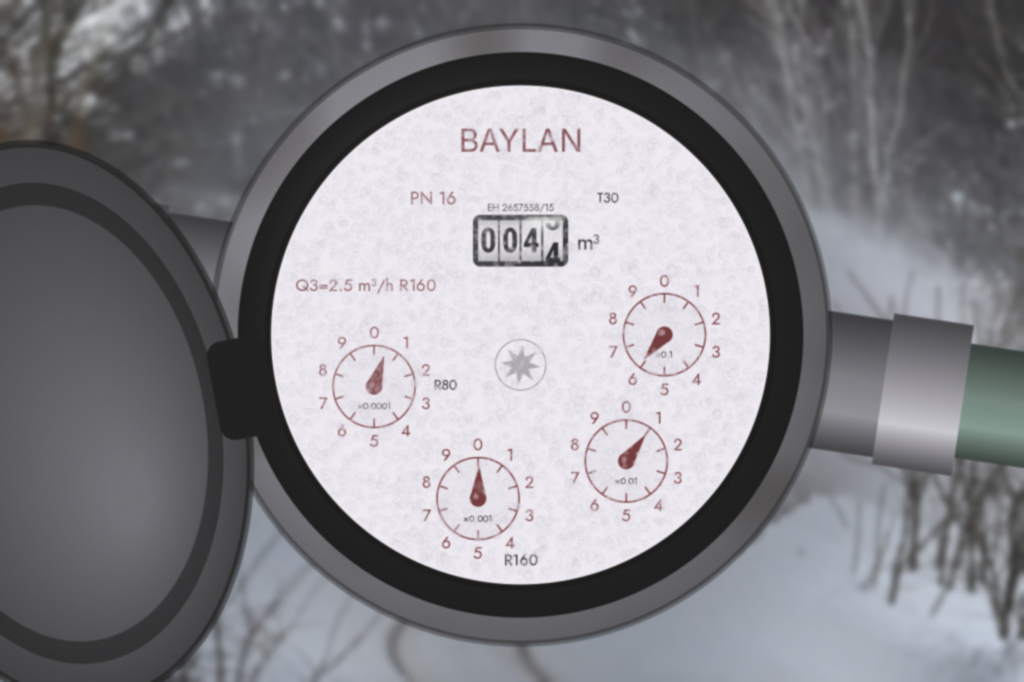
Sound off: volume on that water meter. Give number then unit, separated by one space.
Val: 43.6100 m³
